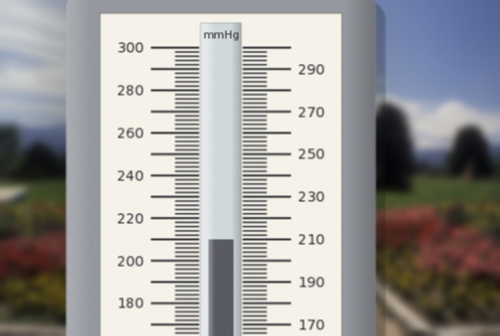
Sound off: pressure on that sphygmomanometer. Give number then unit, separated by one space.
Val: 210 mmHg
